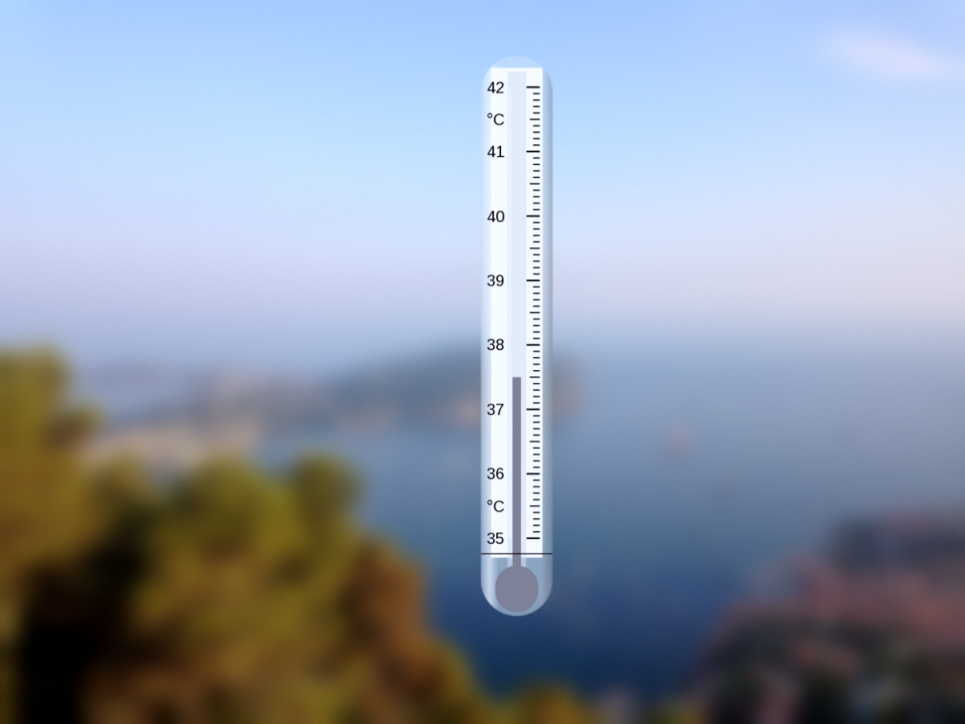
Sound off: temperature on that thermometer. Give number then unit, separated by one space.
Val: 37.5 °C
